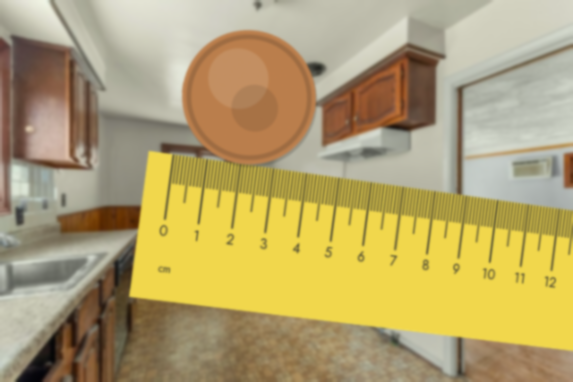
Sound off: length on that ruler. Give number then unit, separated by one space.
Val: 4 cm
